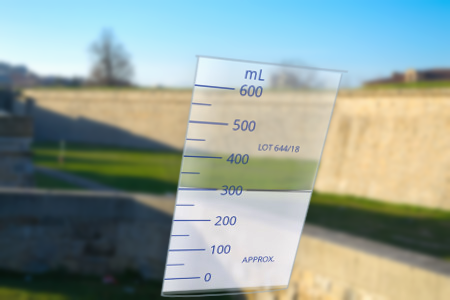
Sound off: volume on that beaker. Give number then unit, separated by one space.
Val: 300 mL
